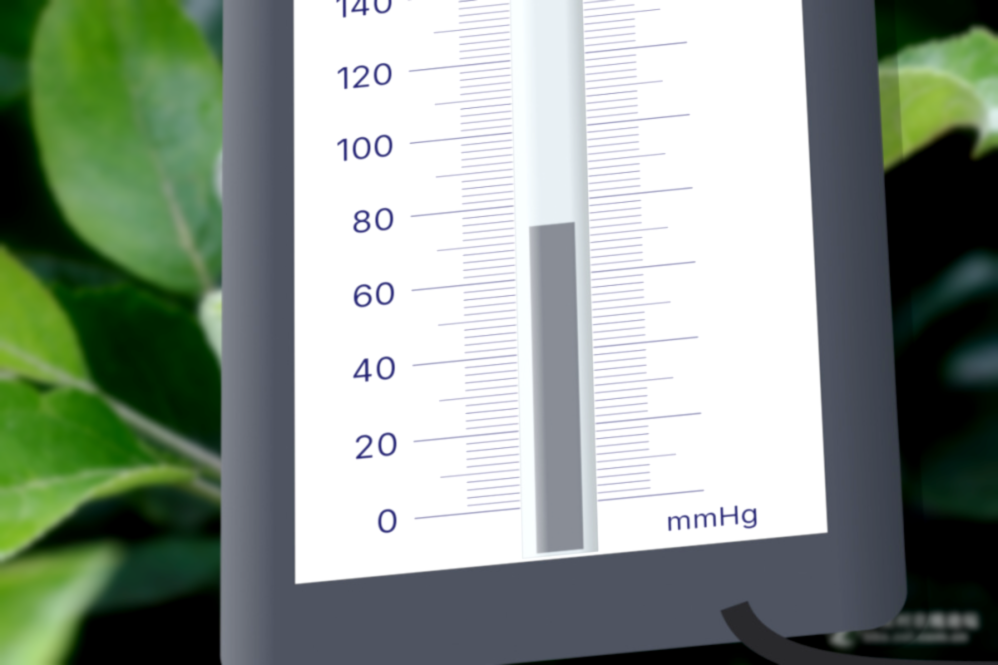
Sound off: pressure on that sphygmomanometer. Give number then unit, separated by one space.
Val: 74 mmHg
